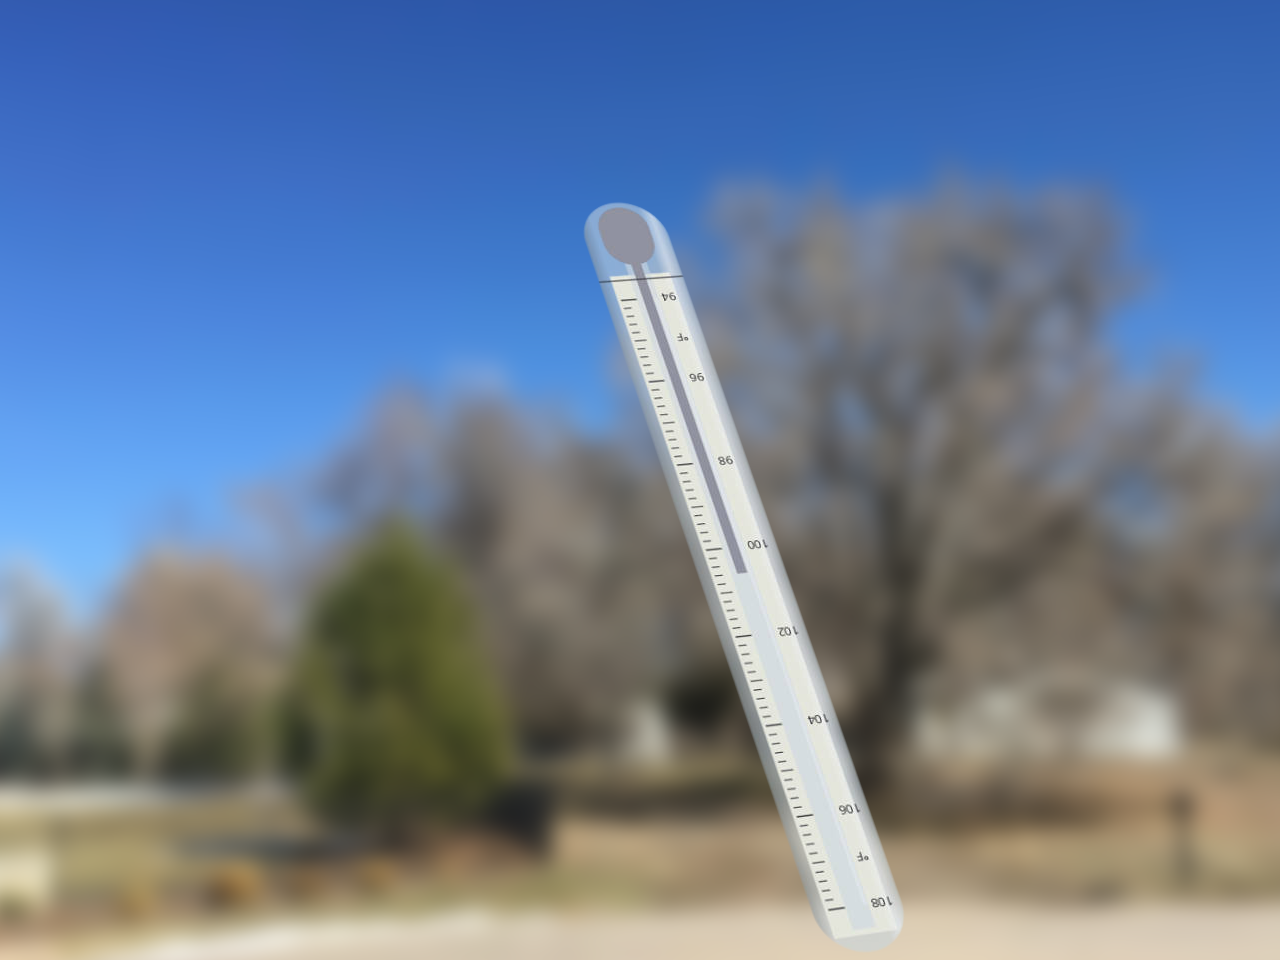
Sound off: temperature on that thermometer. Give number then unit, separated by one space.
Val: 100.6 °F
